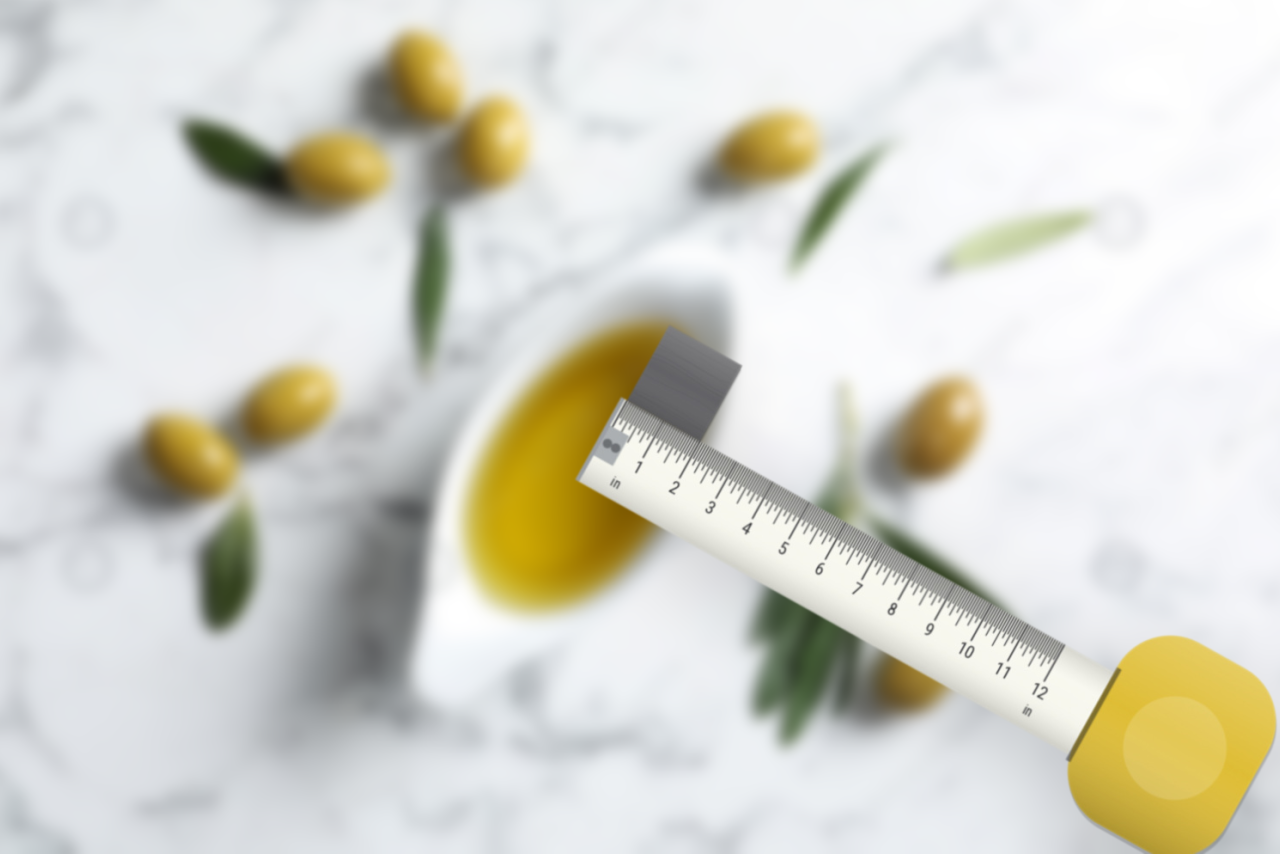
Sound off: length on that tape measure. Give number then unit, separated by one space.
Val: 2 in
